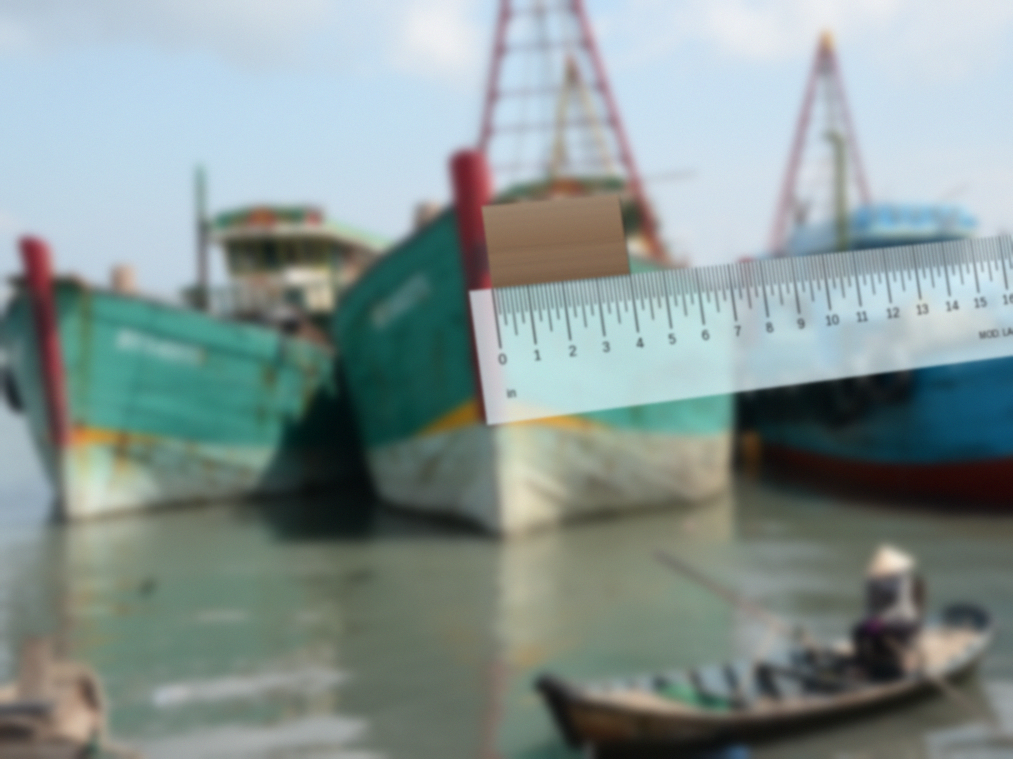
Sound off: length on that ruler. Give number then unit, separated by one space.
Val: 4 in
